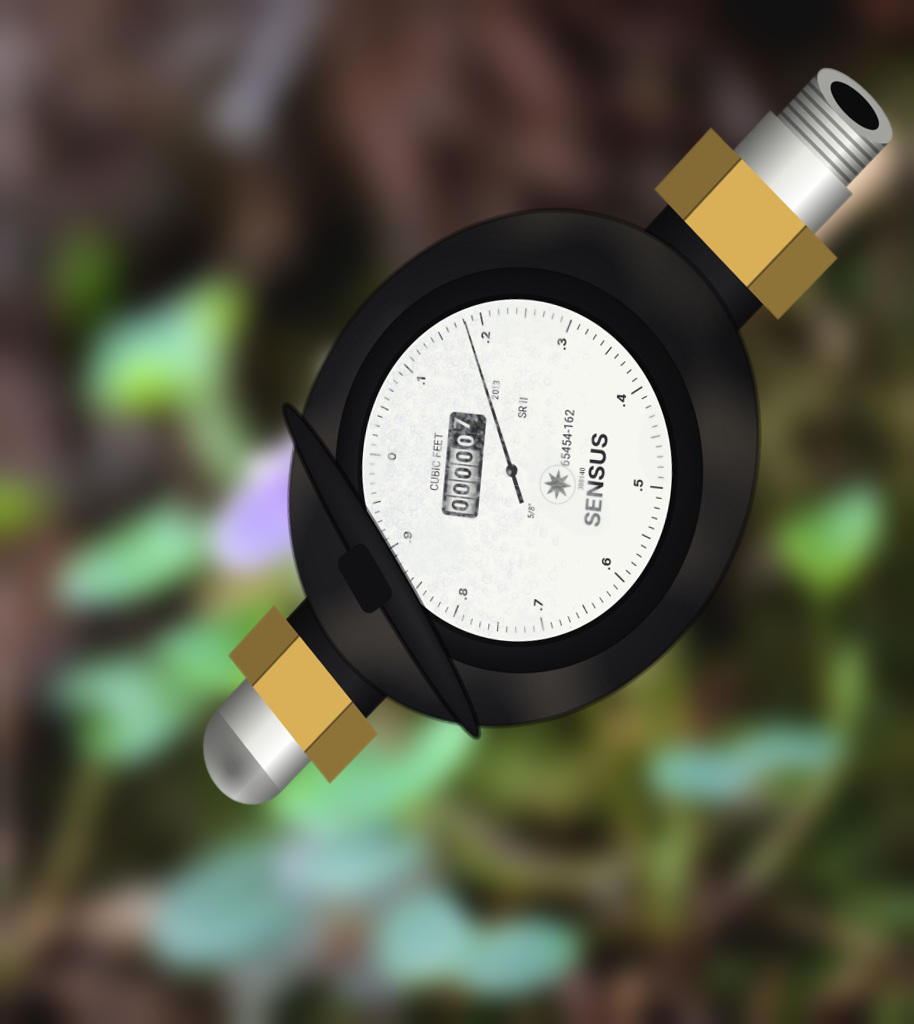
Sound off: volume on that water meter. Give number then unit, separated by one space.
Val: 7.18 ft³
